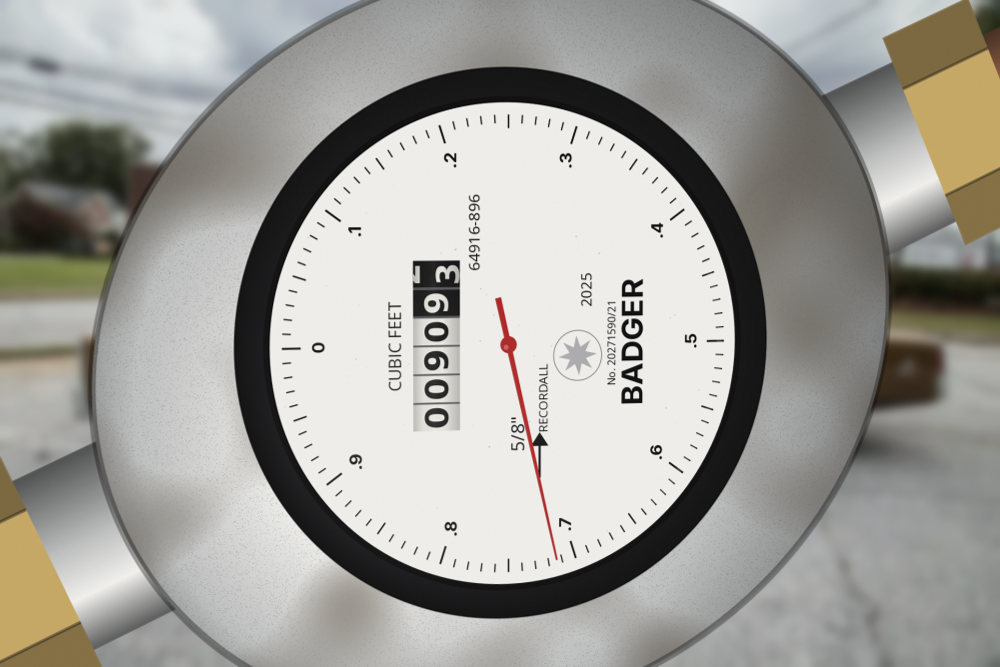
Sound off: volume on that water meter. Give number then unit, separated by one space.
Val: 9092.71 ft³
